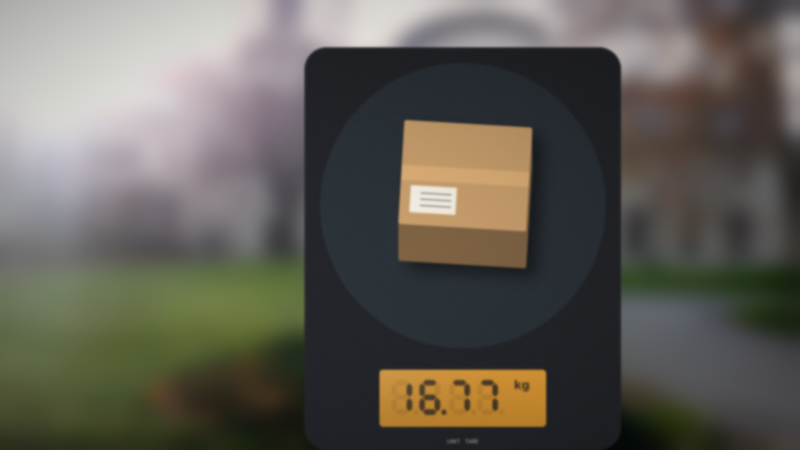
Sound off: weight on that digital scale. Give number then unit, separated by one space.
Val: 16.77 kg
